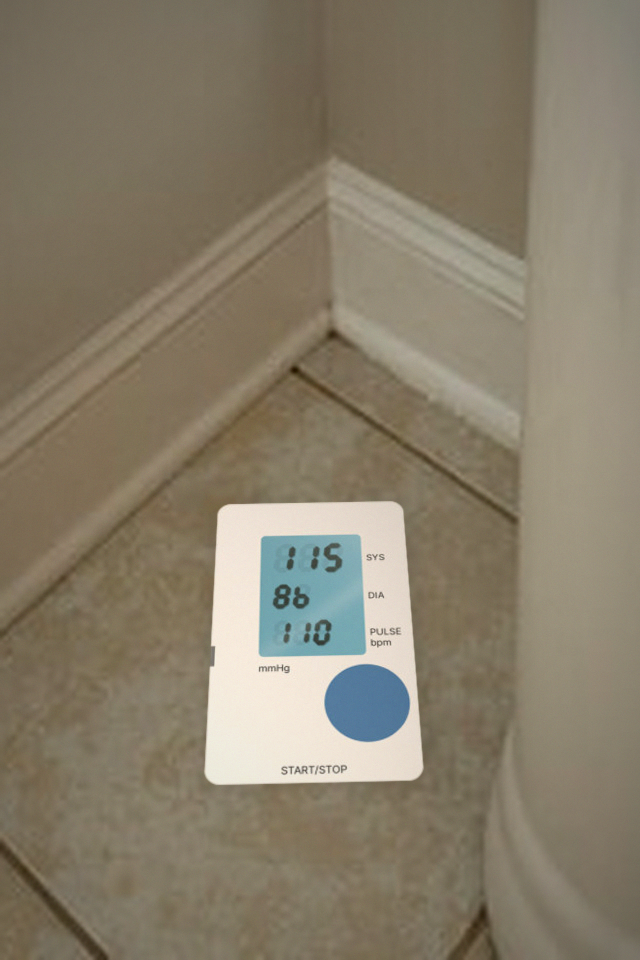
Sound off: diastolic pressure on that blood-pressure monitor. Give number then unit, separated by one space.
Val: 86 mmHg
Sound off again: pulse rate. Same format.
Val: 110 bpm
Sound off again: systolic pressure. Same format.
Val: 115 mmHg
